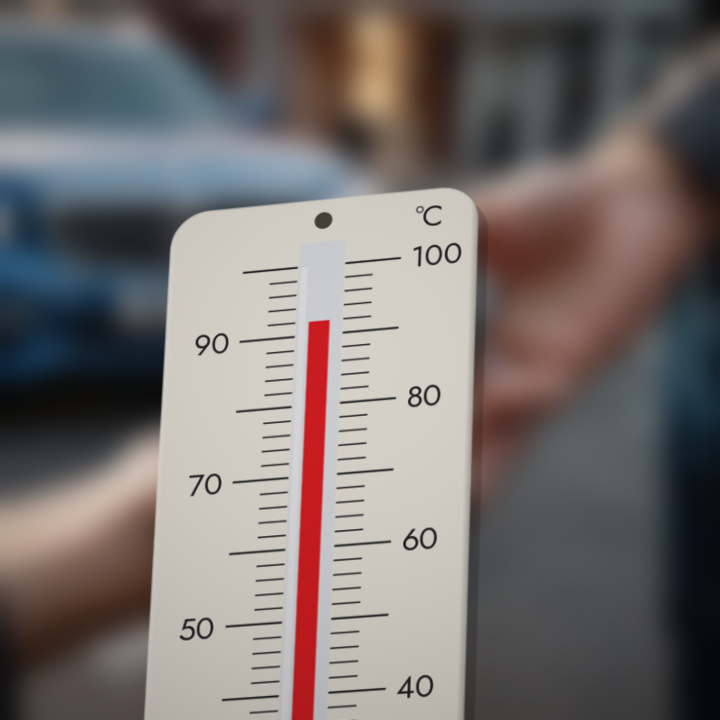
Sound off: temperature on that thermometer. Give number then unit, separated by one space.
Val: 92 °C
